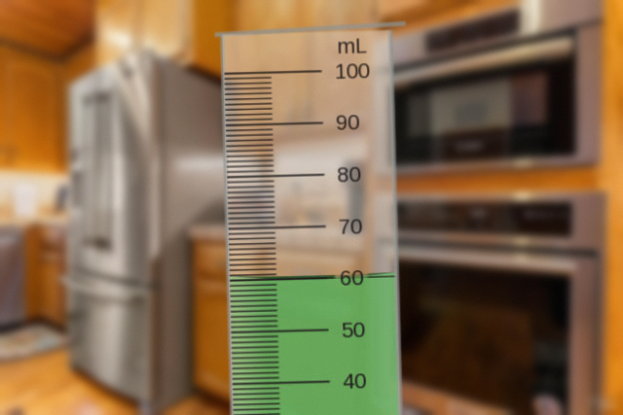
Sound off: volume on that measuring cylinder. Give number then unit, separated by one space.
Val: 60 mL
